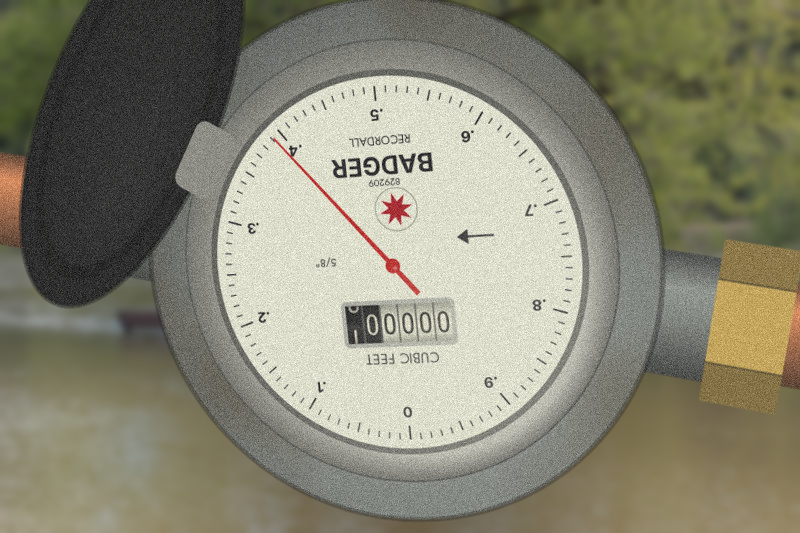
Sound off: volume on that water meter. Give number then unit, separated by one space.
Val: 1.39 ft³
